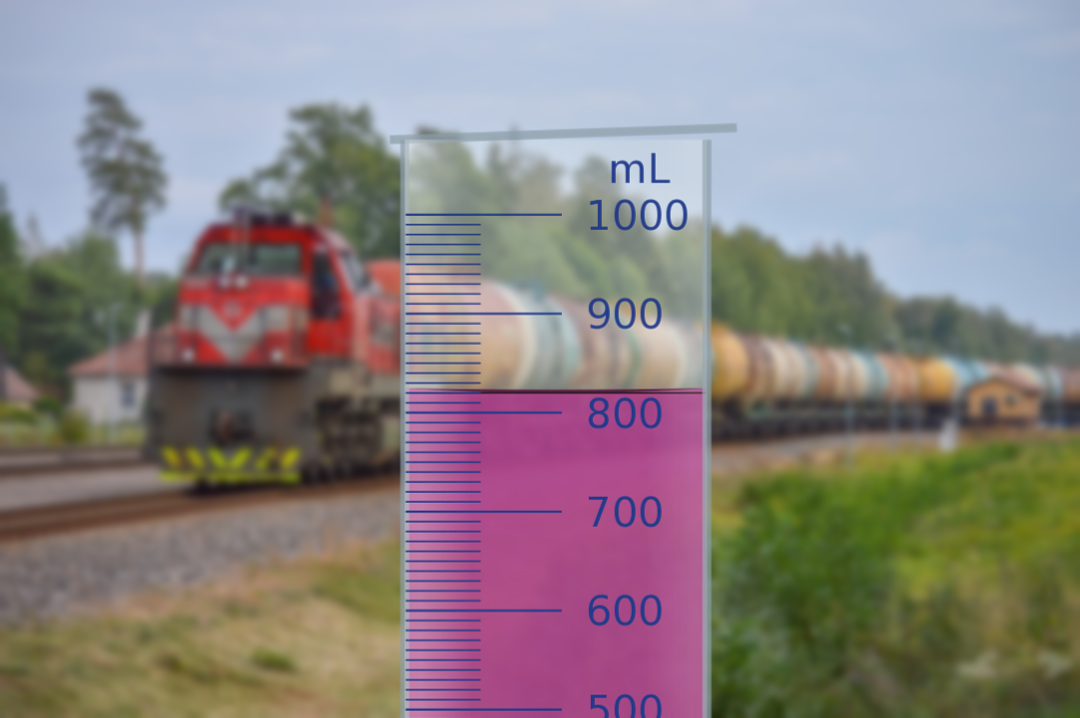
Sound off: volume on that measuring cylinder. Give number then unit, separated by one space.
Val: 820 mL
